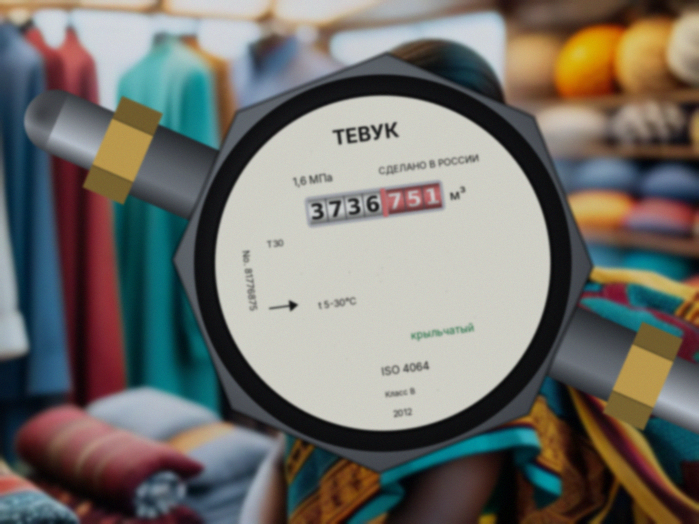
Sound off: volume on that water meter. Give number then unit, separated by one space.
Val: 3736.751 m³
